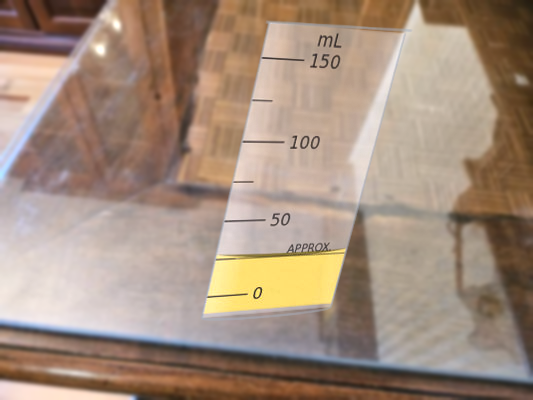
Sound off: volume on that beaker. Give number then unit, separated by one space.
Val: 25 mL
